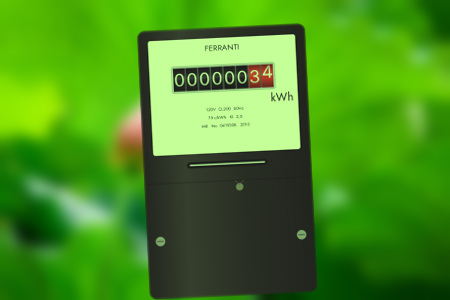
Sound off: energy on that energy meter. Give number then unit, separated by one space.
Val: 0.34 kWh
